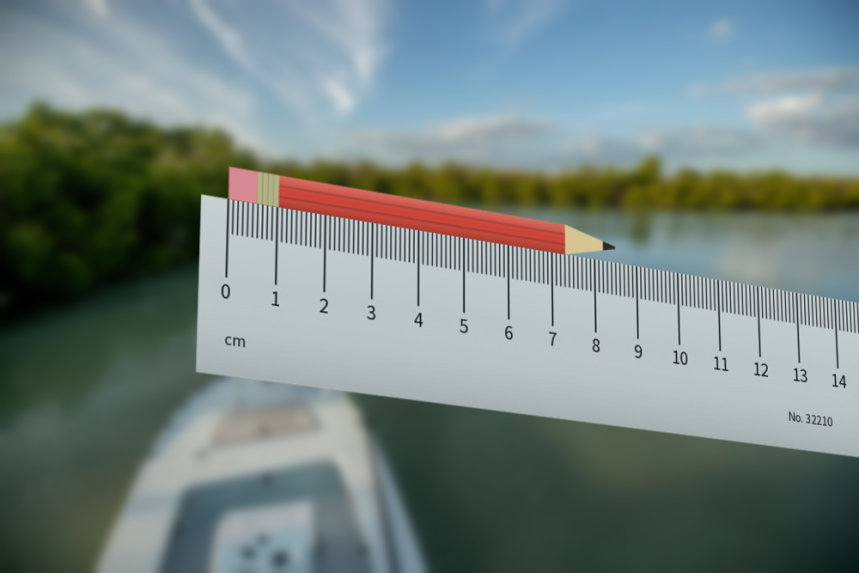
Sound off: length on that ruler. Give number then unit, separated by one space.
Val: 8.5 cm
